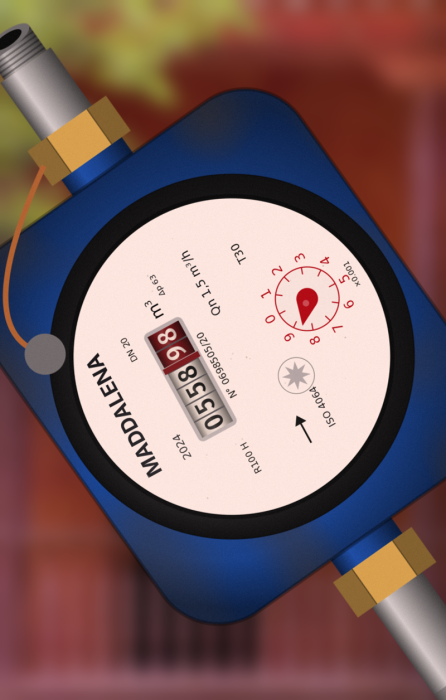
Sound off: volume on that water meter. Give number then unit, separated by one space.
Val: 558.988 m³
